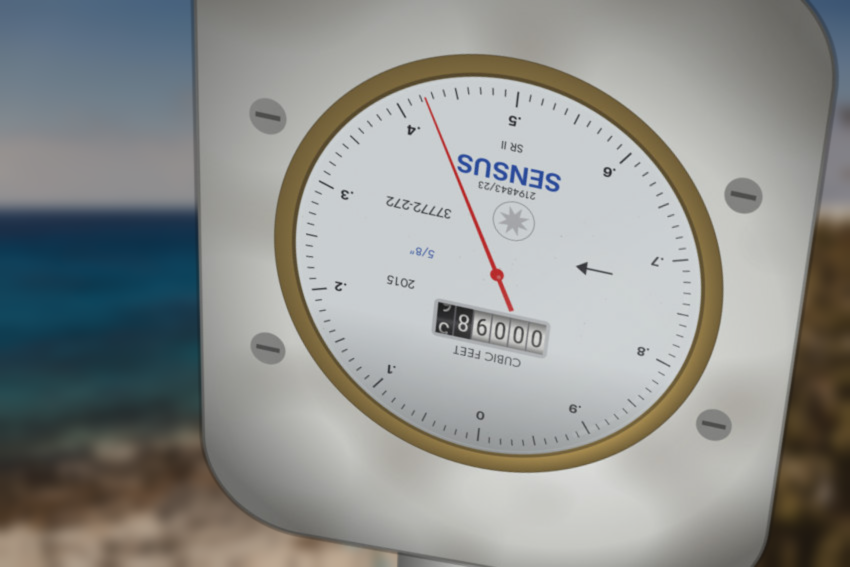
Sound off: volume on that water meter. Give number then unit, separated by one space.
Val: 985.42 ft³
